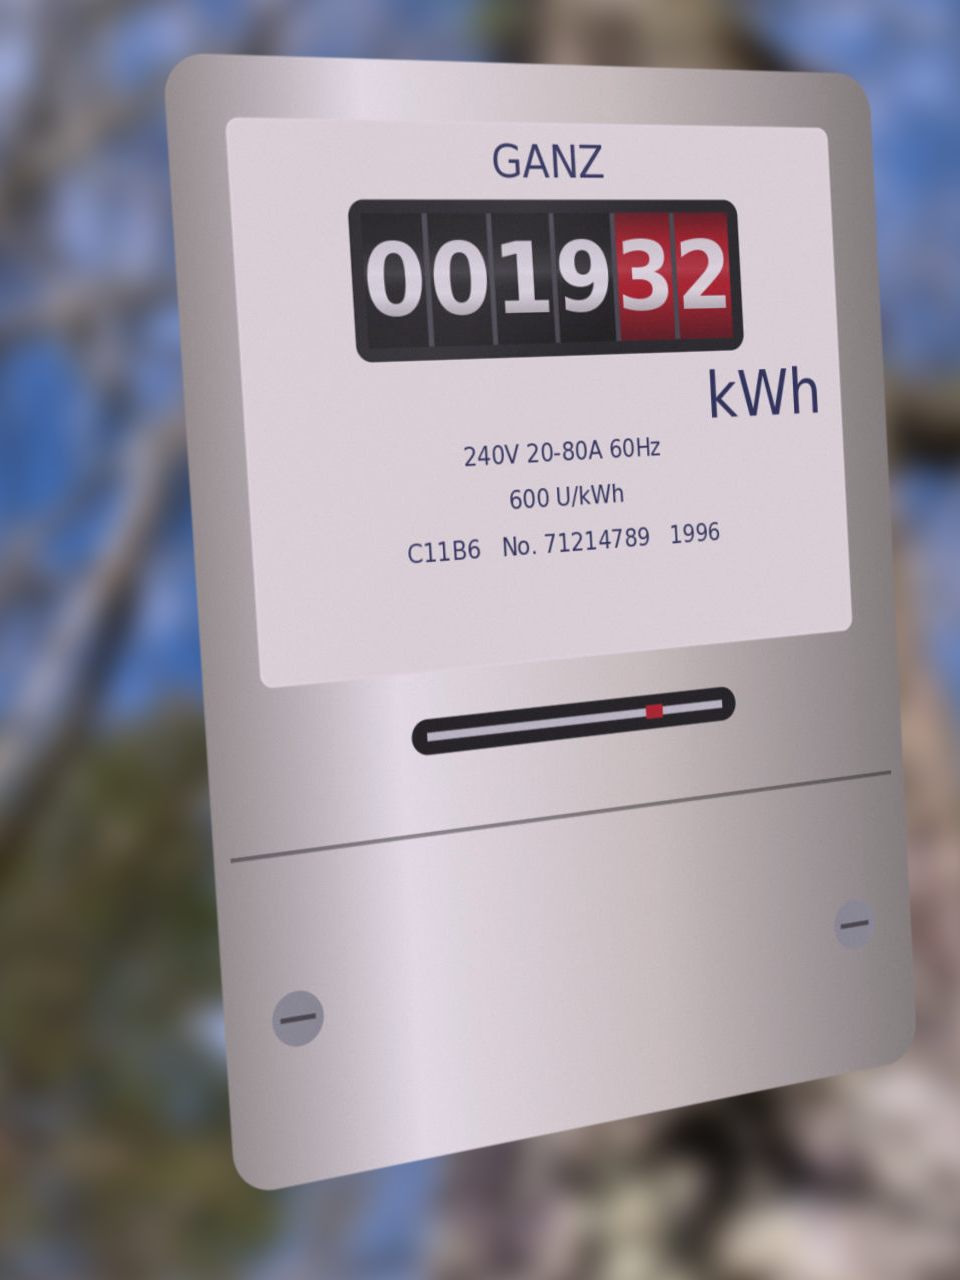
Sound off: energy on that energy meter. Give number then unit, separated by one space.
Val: 19.32 kWh
